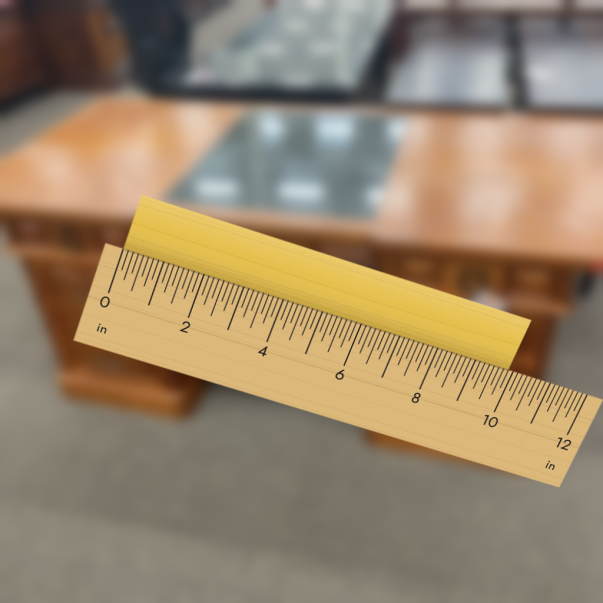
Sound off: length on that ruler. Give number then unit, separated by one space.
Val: 9.875 in
